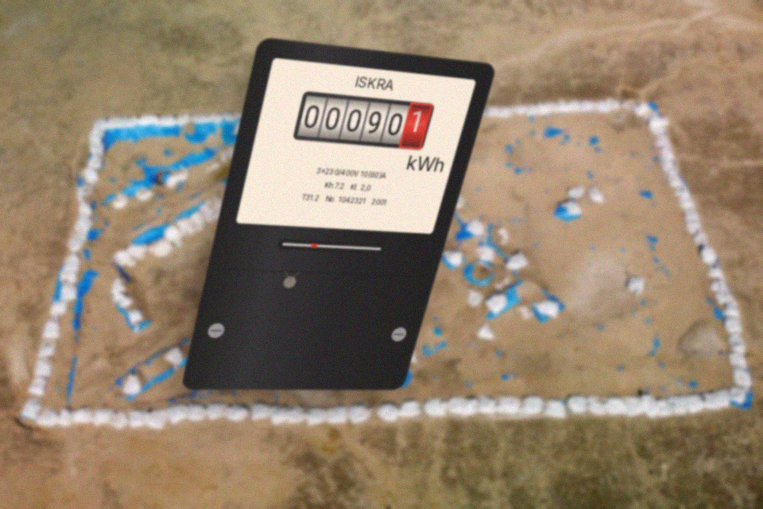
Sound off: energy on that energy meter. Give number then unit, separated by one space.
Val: 90.1 kWh
